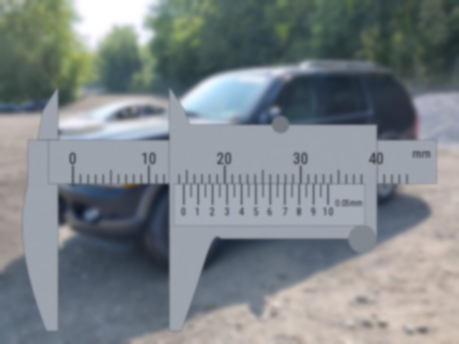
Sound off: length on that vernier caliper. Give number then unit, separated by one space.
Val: 14.6 mm
